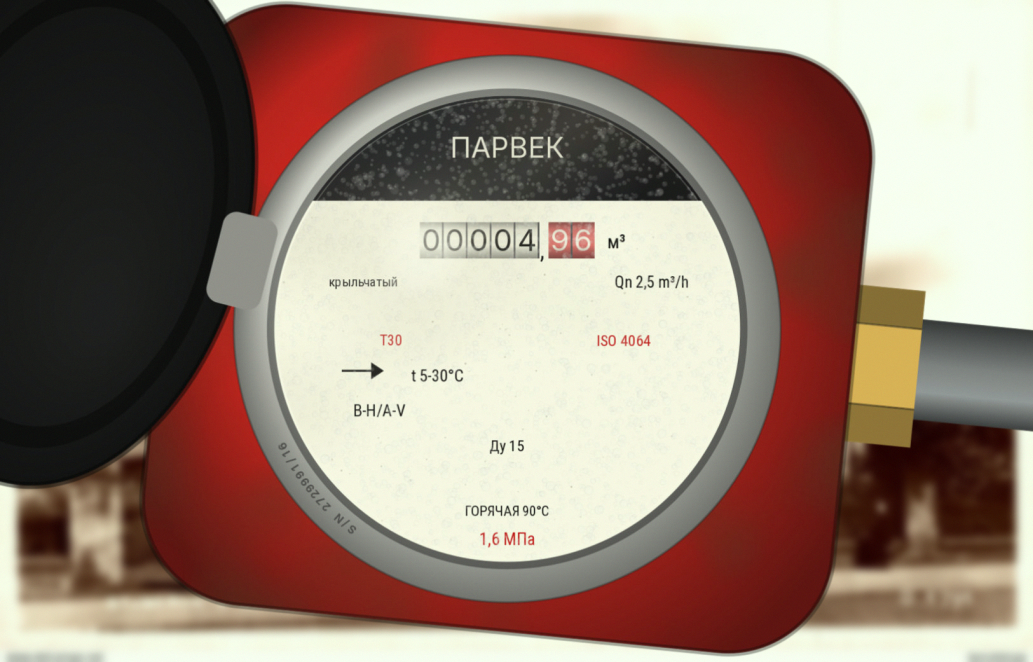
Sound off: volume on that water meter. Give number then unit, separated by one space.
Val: 4.96 m³
